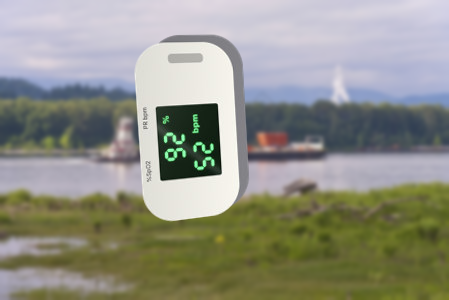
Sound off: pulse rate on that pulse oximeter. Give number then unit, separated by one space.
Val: 52 bpm
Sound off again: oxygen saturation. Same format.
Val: 92 %
